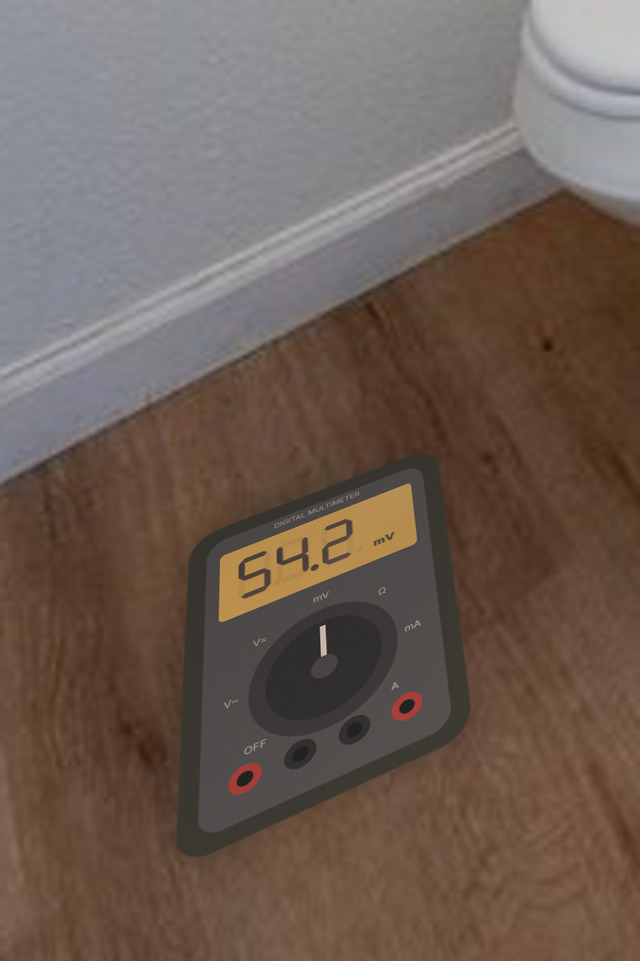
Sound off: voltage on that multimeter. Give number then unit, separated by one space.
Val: 54.2 mV
